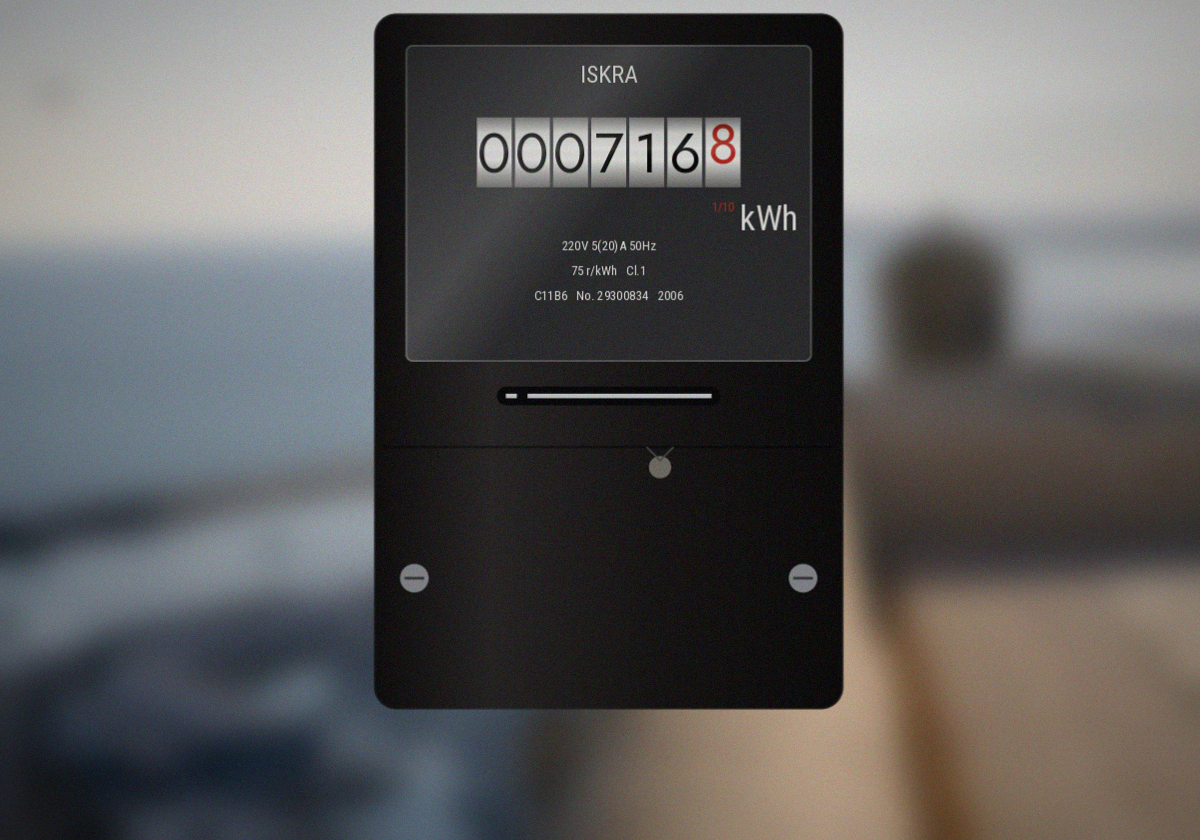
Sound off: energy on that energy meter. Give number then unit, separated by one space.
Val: 716.8 kWh
